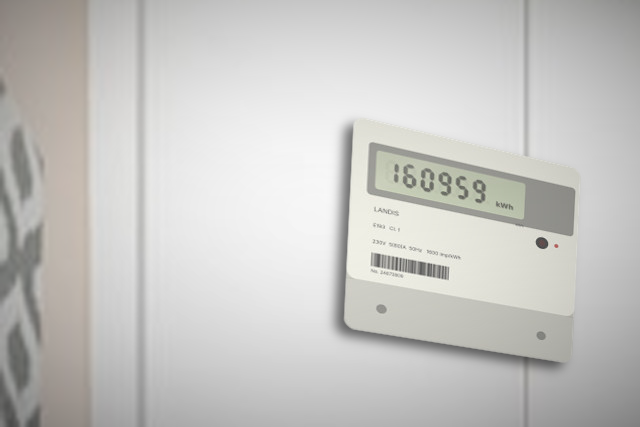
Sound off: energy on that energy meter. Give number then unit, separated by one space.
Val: 160959 kWh
